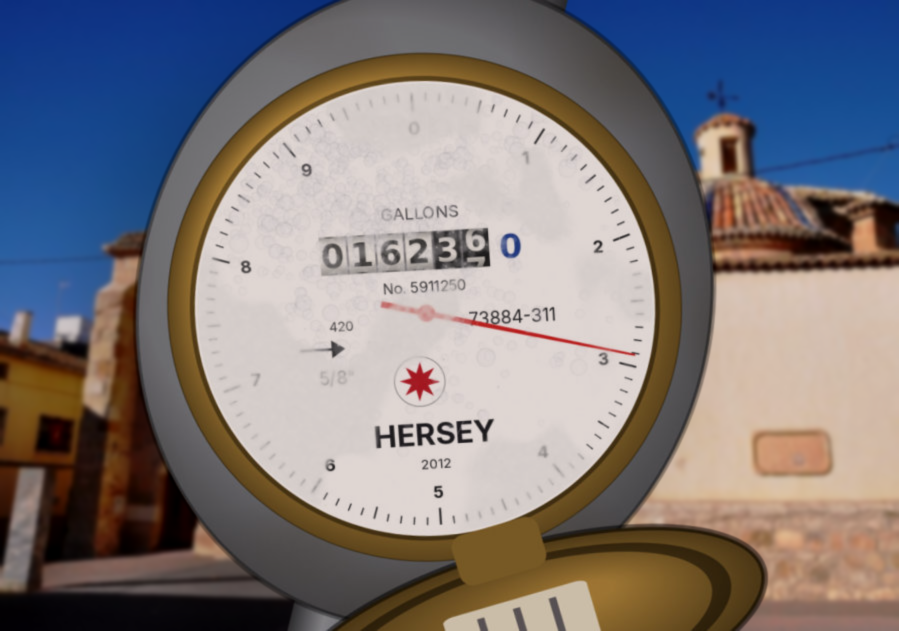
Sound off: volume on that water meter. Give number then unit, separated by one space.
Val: 162362.9 gal
